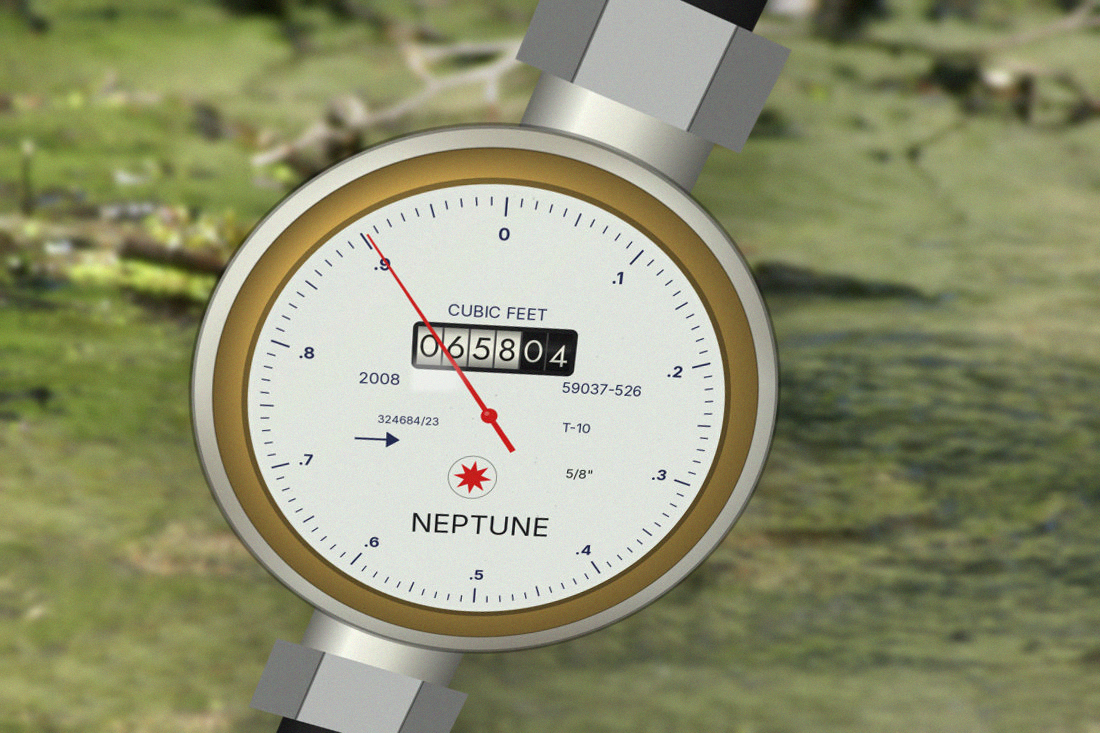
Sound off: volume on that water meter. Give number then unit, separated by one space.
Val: 65803.90 ft³
